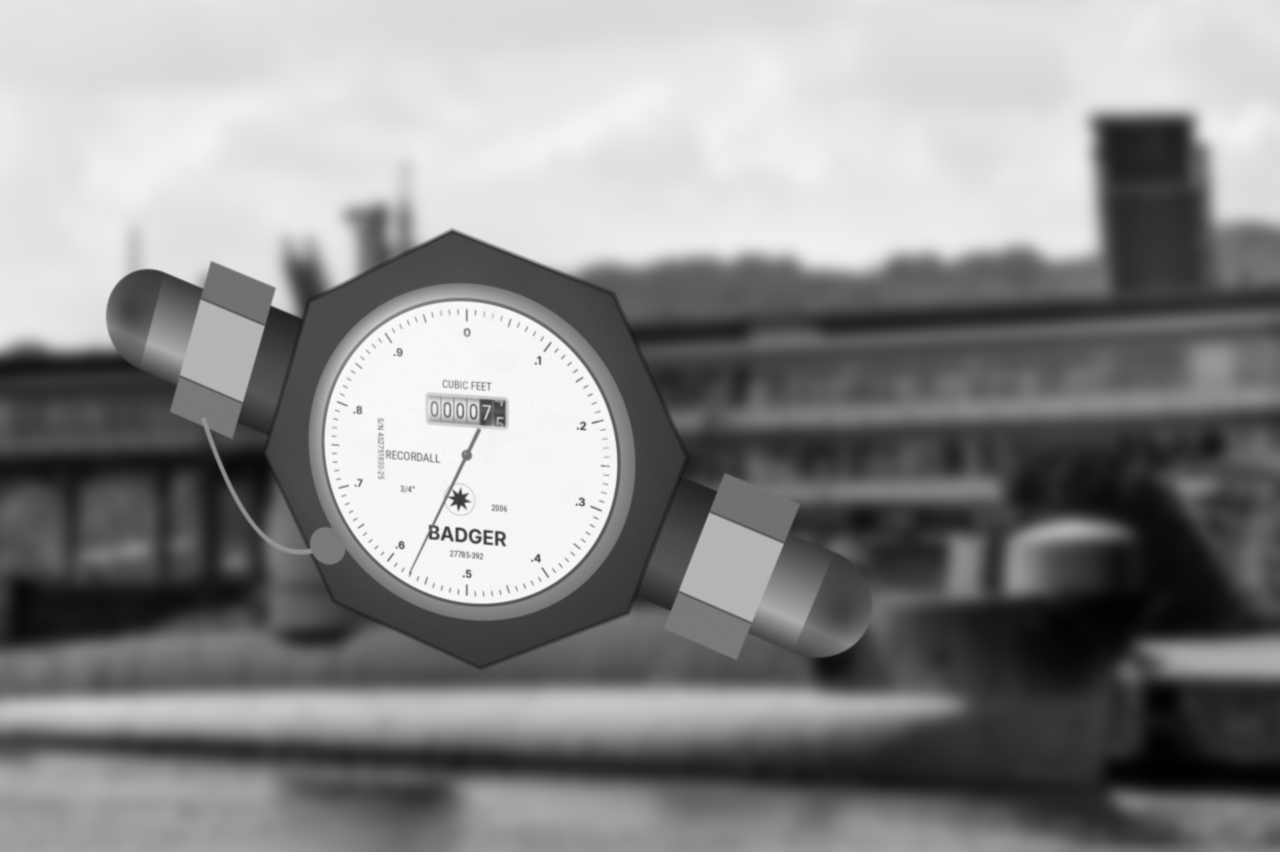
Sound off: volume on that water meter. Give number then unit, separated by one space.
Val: 74.57 ft³
